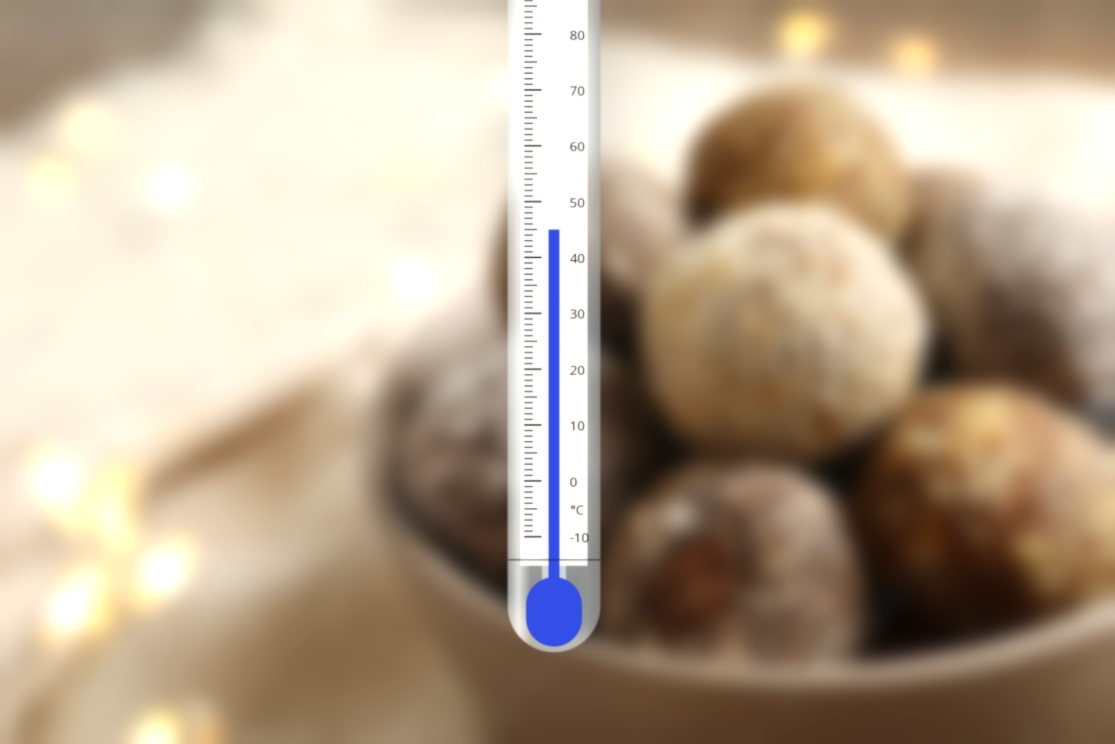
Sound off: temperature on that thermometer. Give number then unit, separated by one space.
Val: 45 °C
